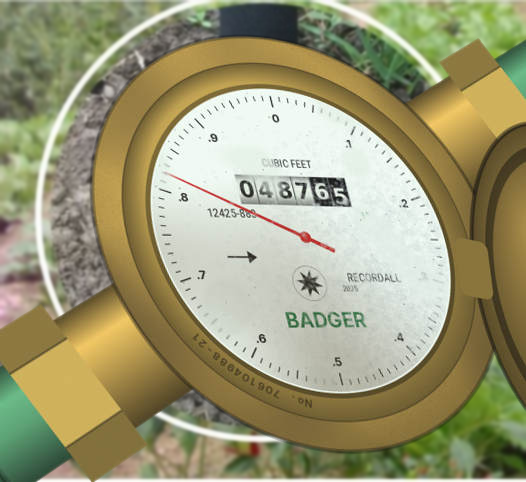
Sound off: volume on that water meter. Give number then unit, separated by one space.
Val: 48764.82 ft³
